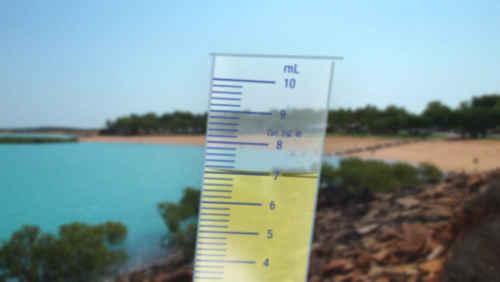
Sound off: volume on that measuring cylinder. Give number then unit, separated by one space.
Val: 7 mL
